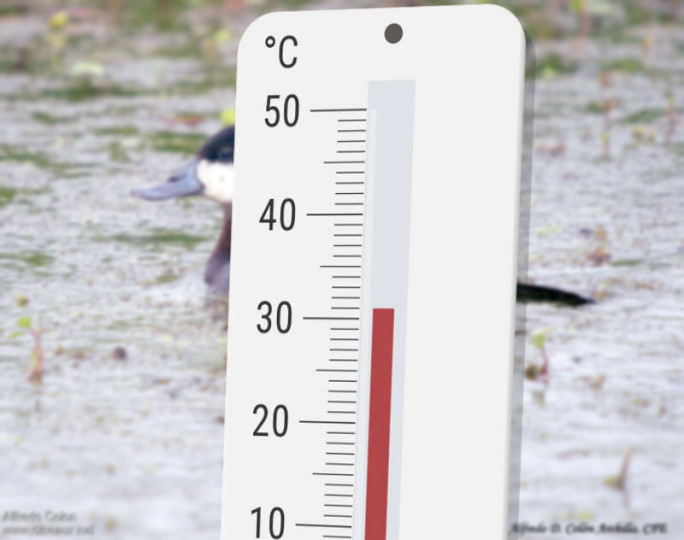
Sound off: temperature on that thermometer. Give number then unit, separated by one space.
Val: 31 °C
